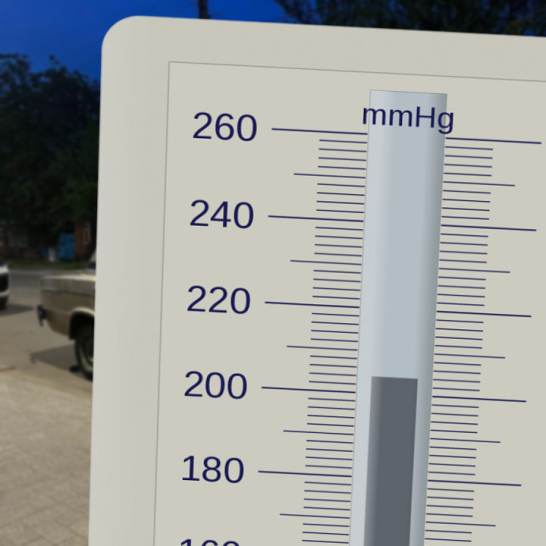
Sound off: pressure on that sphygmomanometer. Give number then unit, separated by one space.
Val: 204 mmHg
